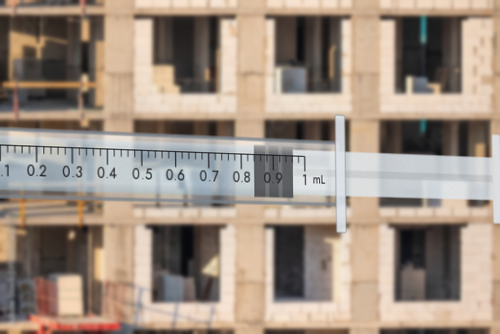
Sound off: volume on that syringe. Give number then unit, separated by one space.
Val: 0.84 mL
